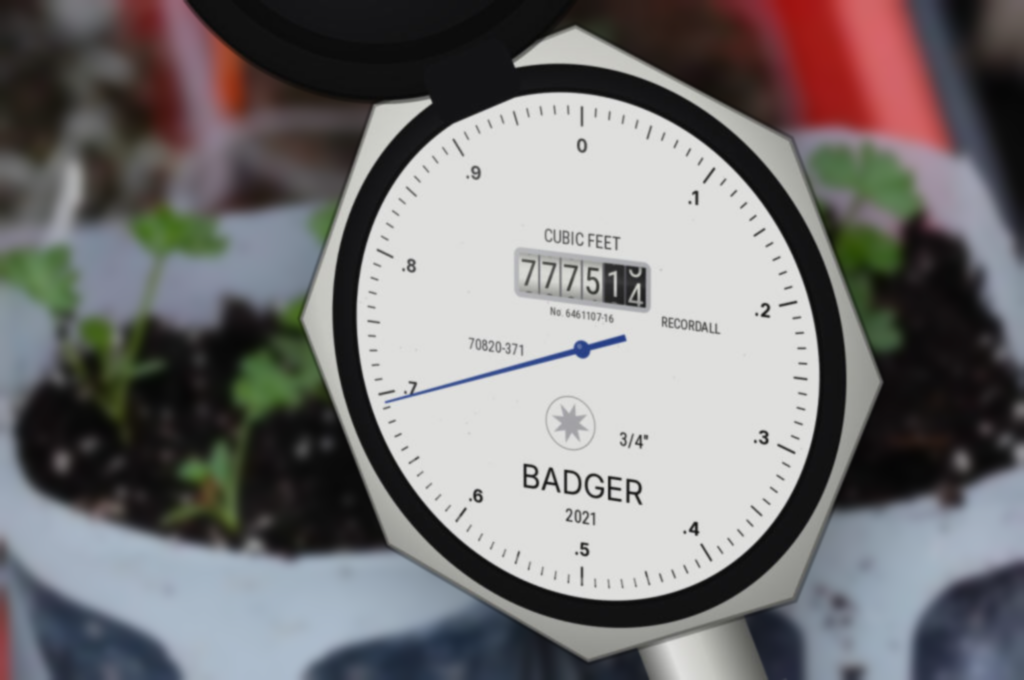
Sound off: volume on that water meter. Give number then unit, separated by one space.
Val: 777513.69 ft³
